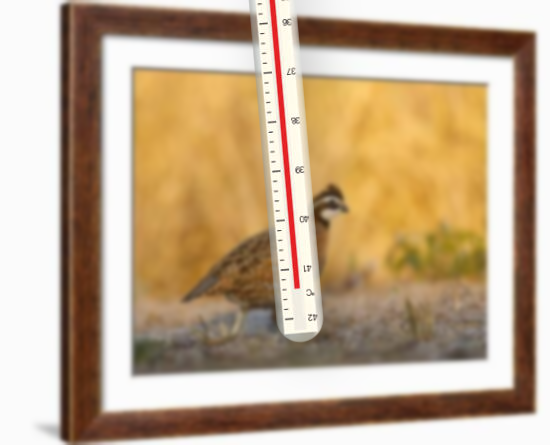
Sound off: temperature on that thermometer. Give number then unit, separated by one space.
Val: 41.4 °C
